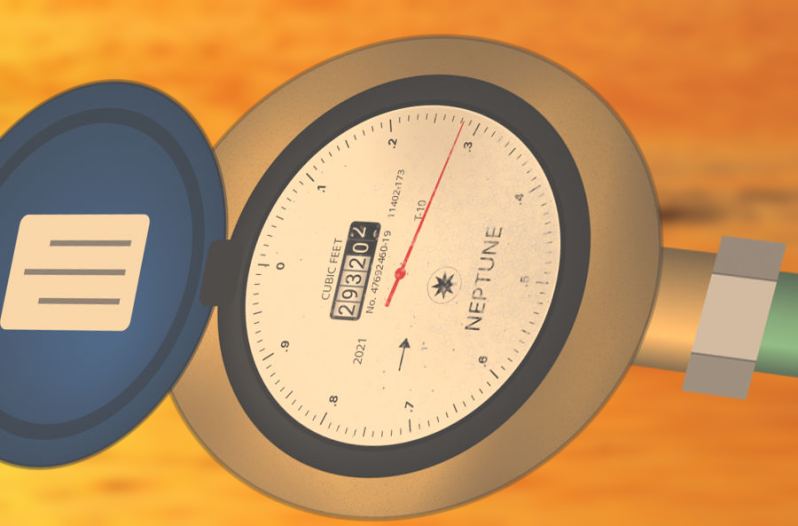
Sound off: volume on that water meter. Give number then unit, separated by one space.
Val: 293202.28 ft³
